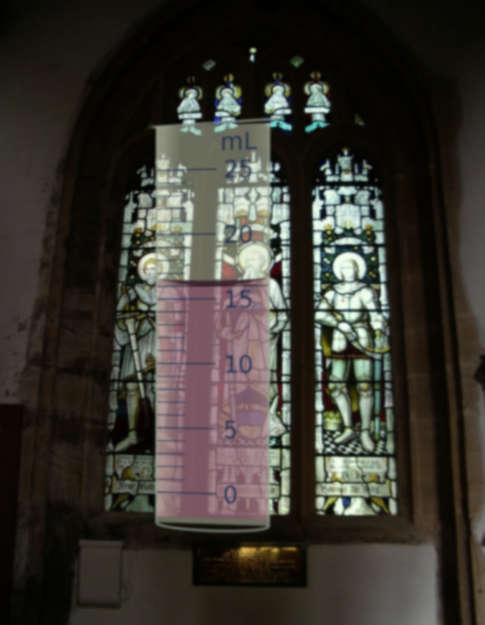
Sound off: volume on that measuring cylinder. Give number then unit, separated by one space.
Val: 16 mL
